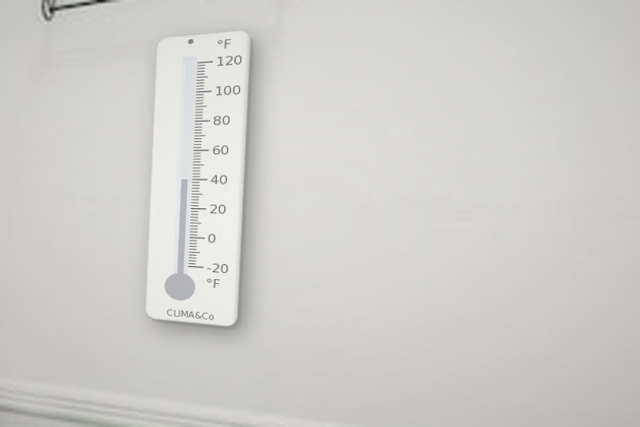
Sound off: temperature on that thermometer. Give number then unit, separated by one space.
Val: 40 °F
